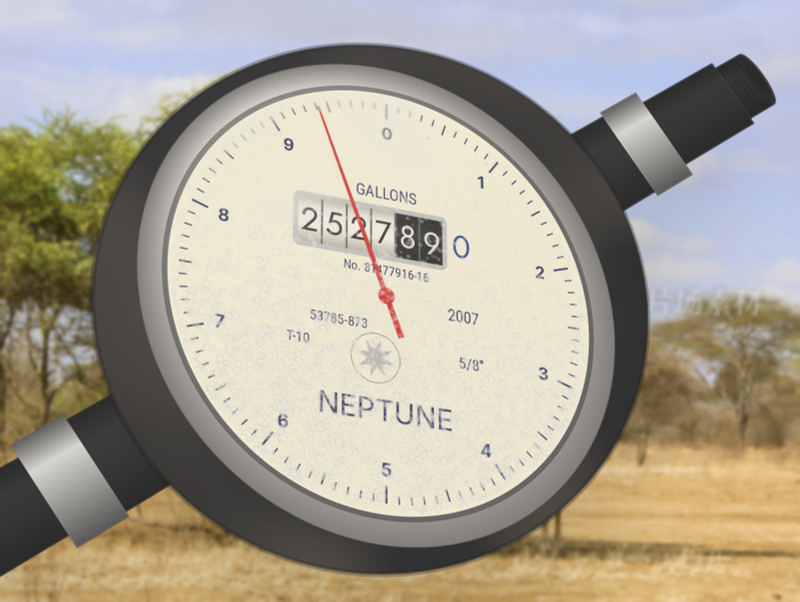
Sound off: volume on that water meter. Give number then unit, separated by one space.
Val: 2527889.4 gal
